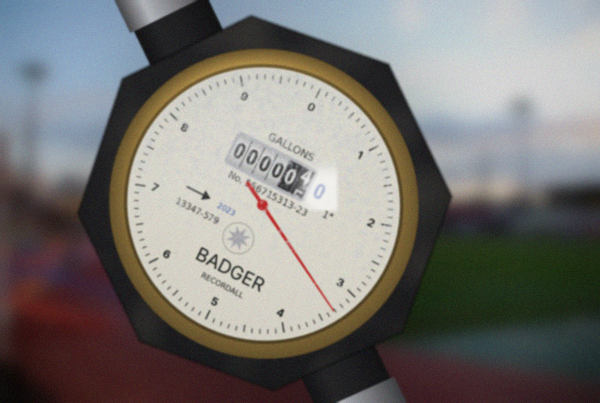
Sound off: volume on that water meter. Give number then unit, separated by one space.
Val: 43.3 gal
